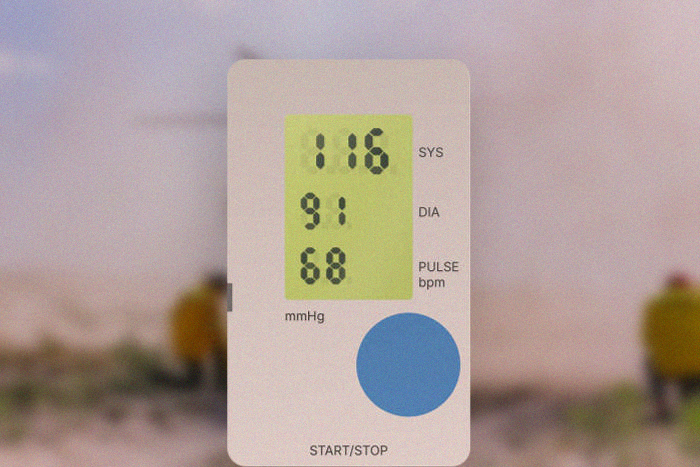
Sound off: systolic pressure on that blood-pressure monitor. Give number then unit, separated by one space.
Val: 116 mmHg
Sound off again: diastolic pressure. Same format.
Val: 91 mmHg
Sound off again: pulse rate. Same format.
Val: 68 bpm
